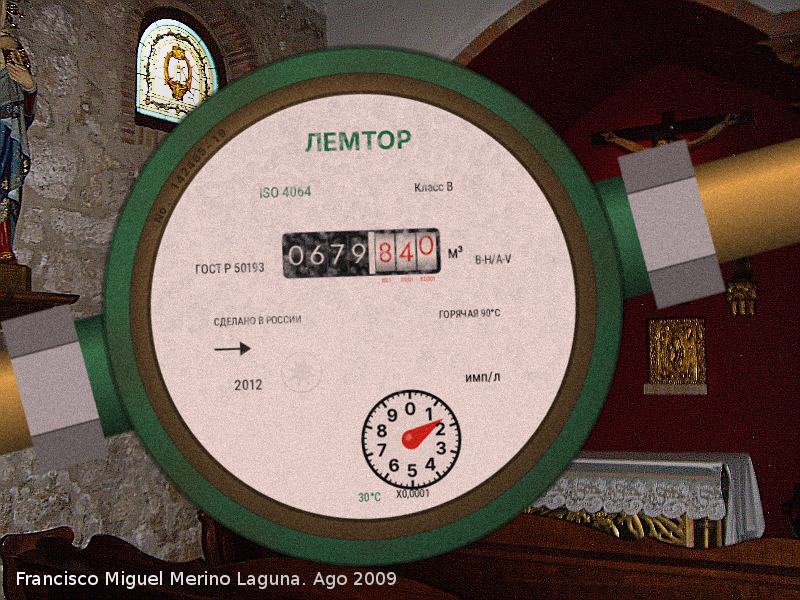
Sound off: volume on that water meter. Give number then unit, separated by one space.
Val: 679.8401 m³
